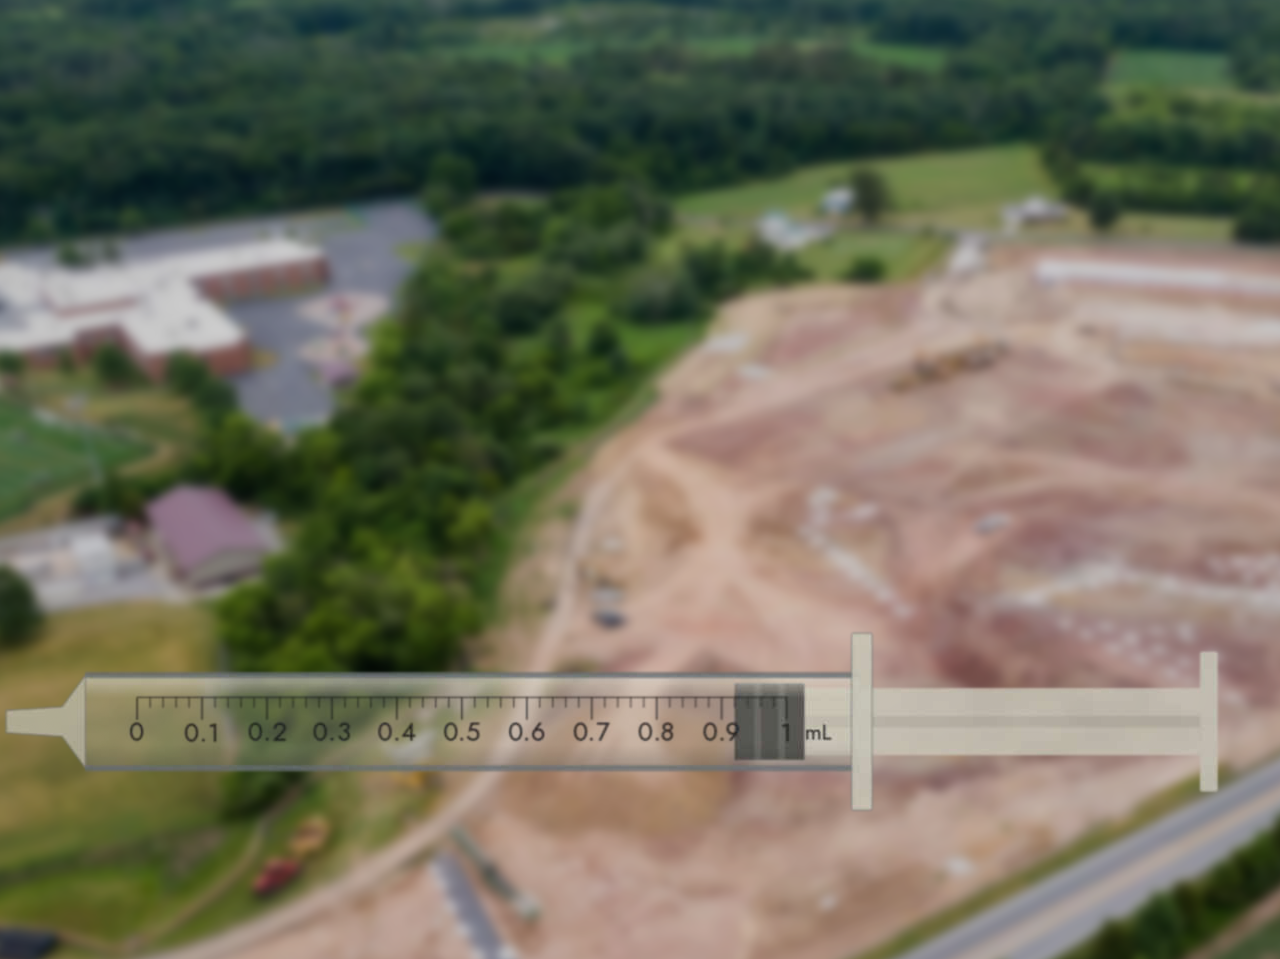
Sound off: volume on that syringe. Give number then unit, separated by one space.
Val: 0.92 mL
